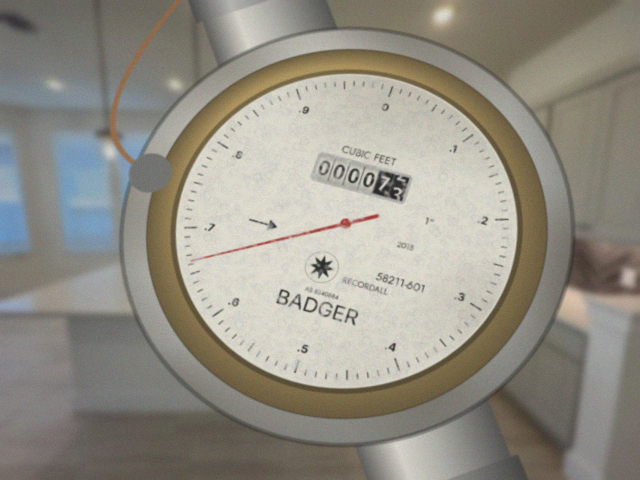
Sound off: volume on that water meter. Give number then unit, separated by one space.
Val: 72.66 ft³
